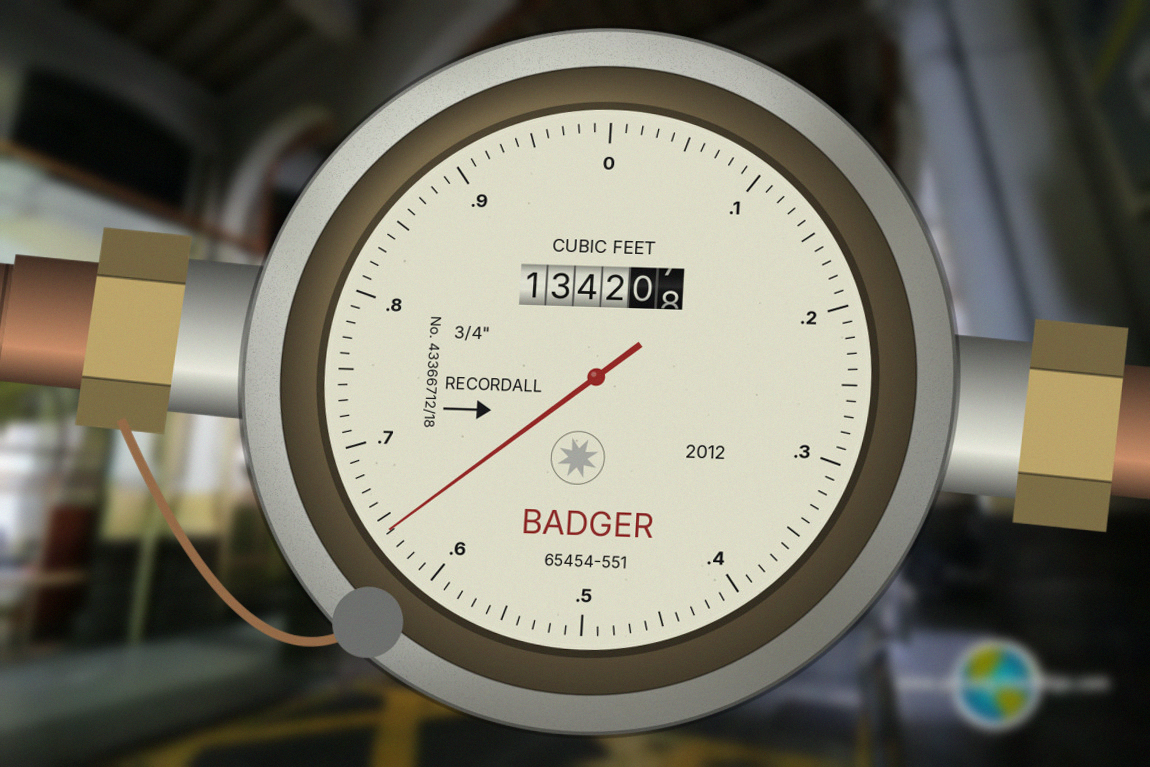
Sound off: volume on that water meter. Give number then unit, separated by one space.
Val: 134207.64 ft³
